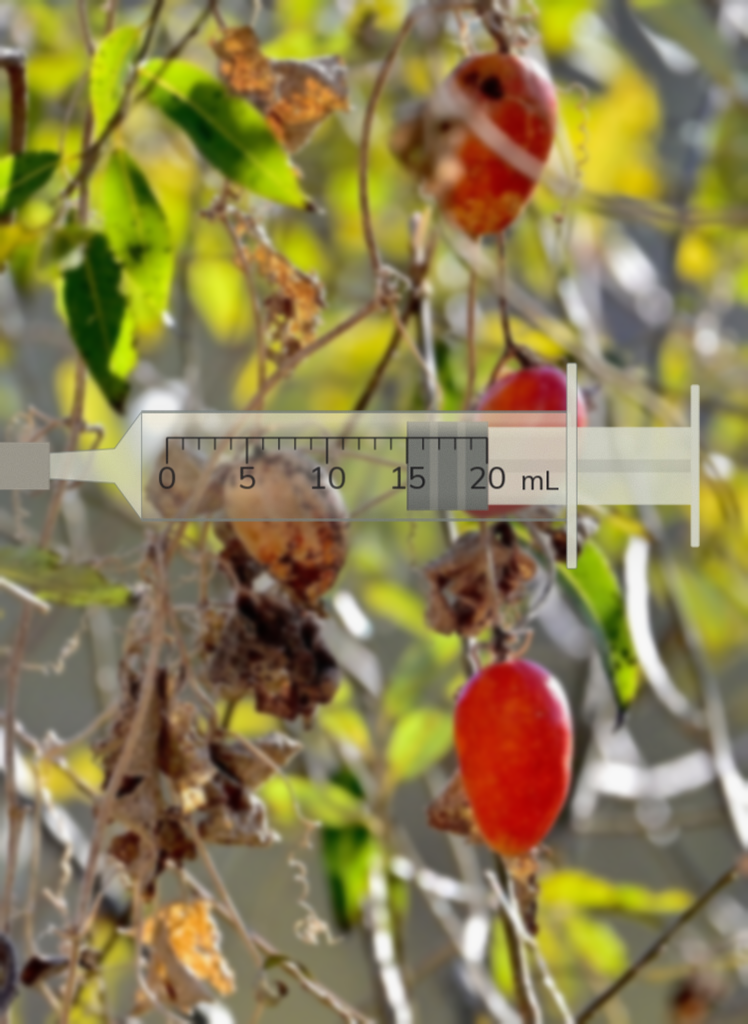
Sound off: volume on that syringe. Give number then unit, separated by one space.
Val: 15 mL
